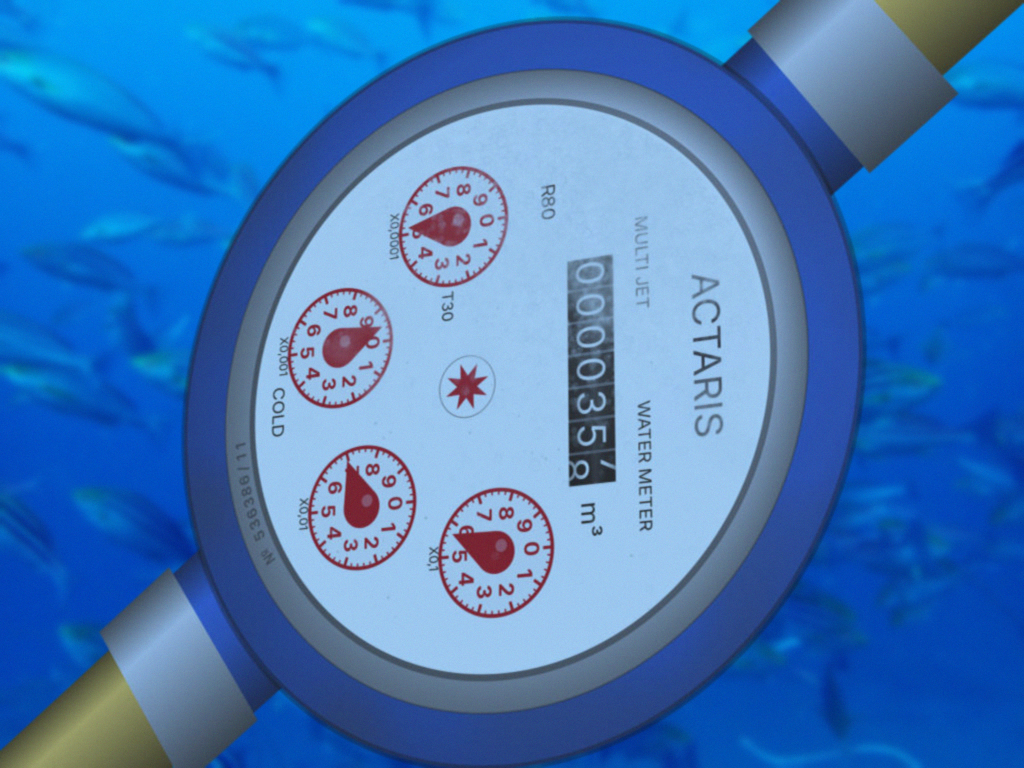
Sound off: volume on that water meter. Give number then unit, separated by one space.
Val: 357.5695 m³
